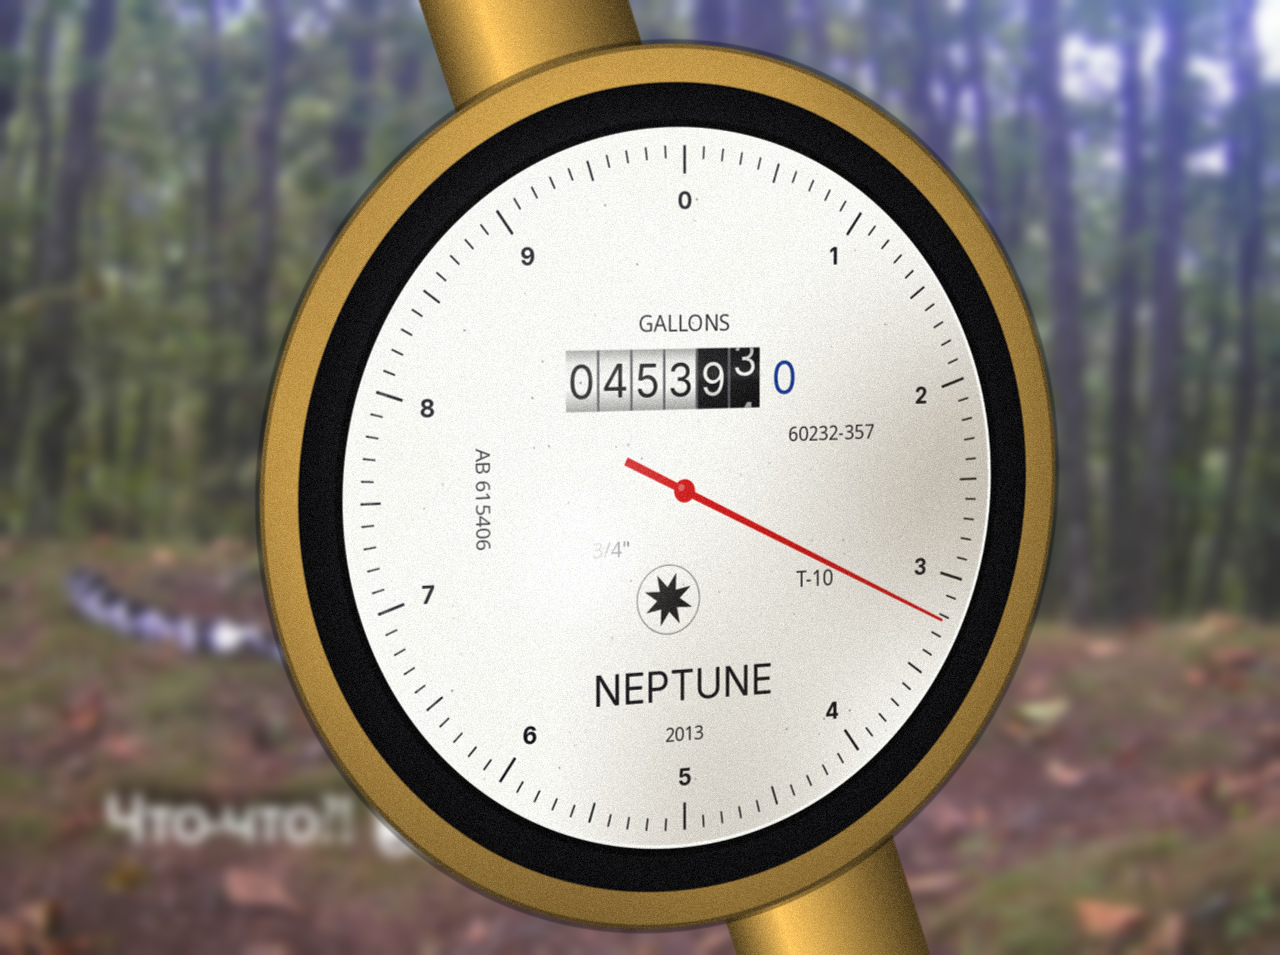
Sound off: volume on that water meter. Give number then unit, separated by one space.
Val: 453933.2 gal
